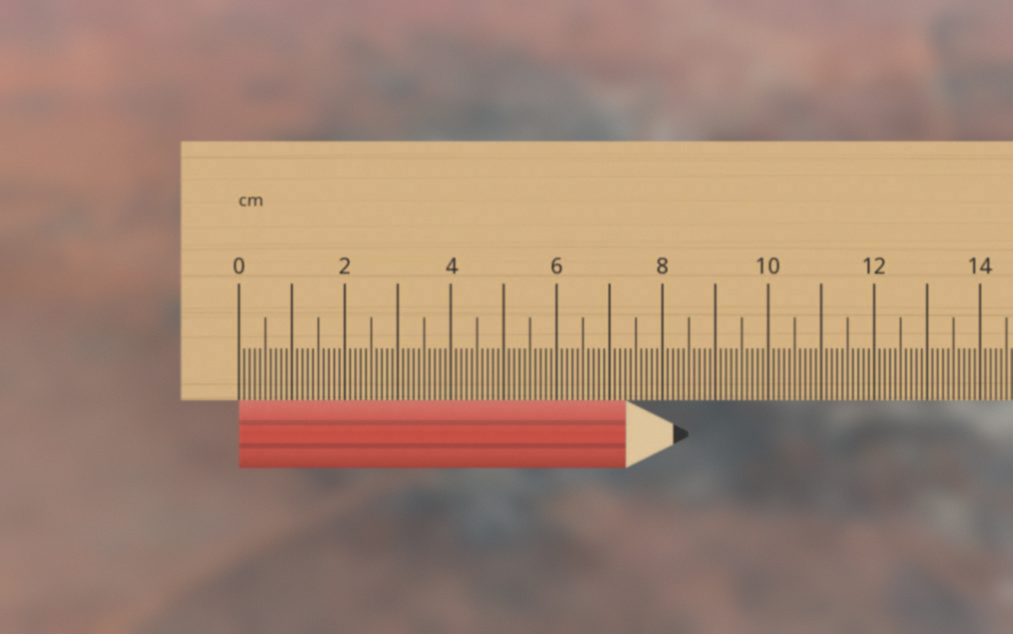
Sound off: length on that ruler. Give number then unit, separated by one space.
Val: 8.5 cm
